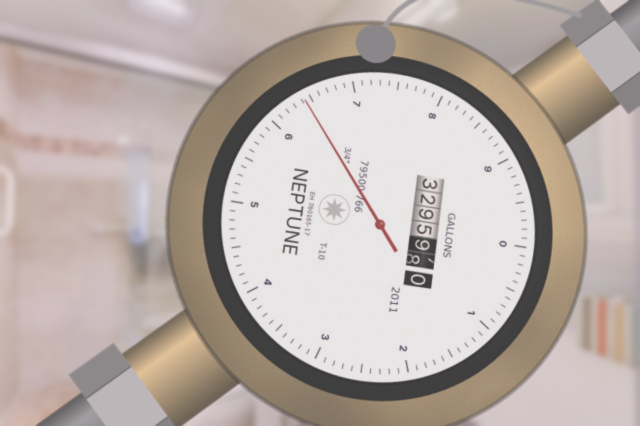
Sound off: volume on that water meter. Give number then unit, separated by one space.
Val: 3295976.4 gal
